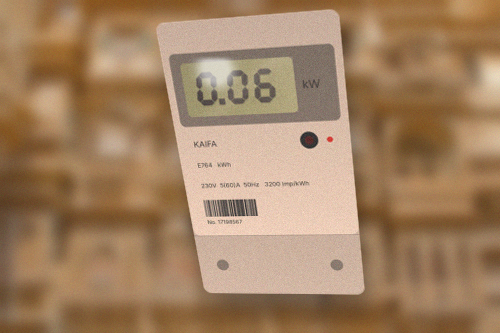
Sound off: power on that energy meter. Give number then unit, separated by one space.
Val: 0.06 kW
